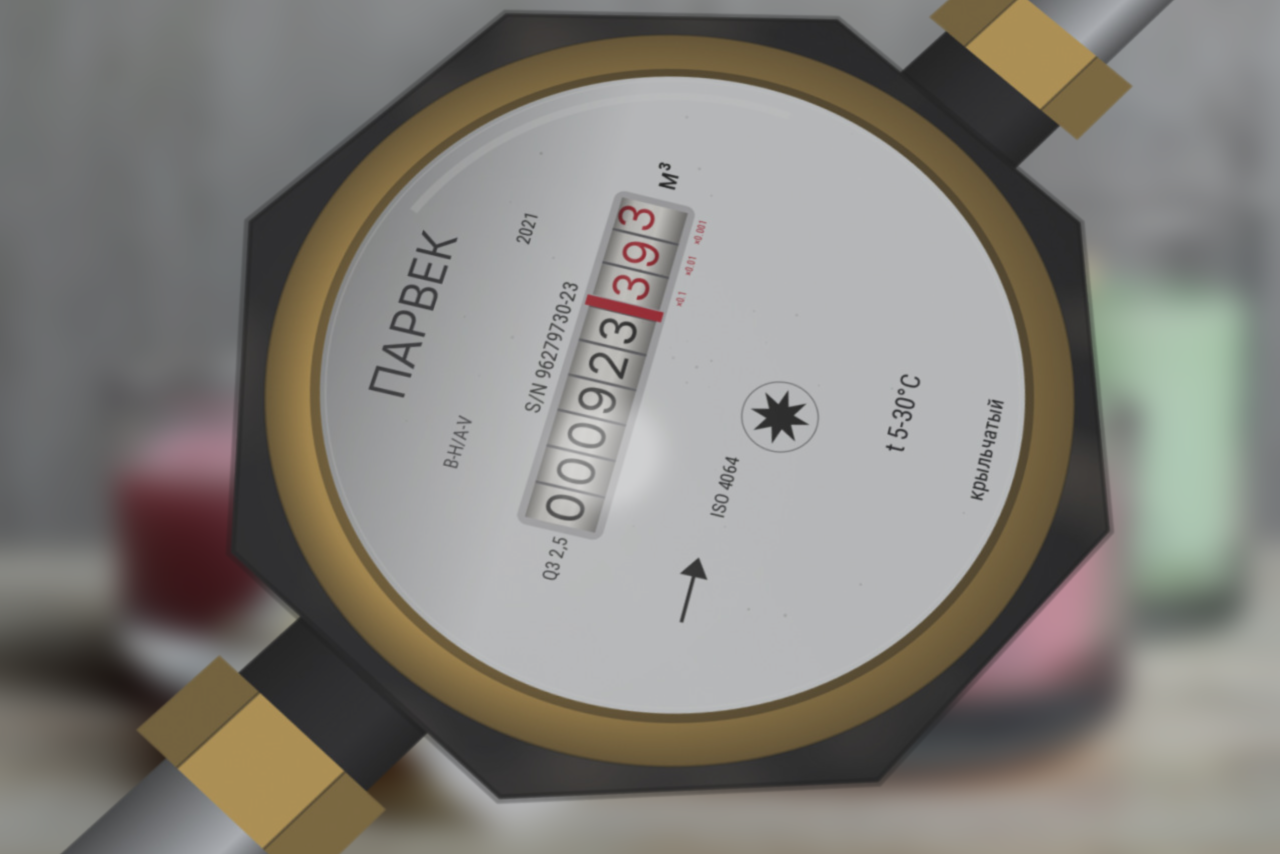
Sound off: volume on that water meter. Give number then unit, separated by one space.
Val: 923.393 m³
